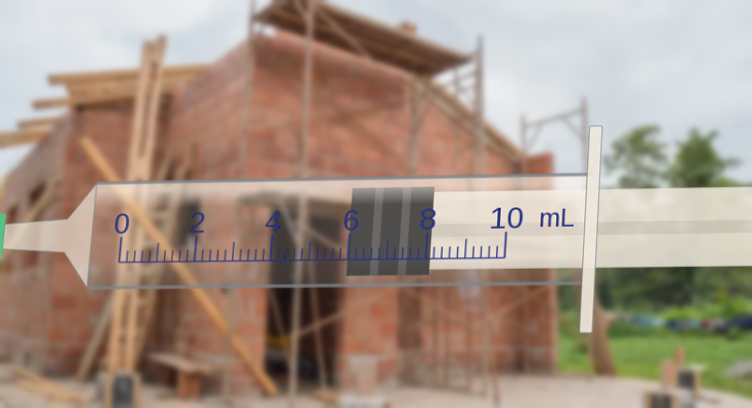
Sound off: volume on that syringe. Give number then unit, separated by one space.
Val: 6 mL
